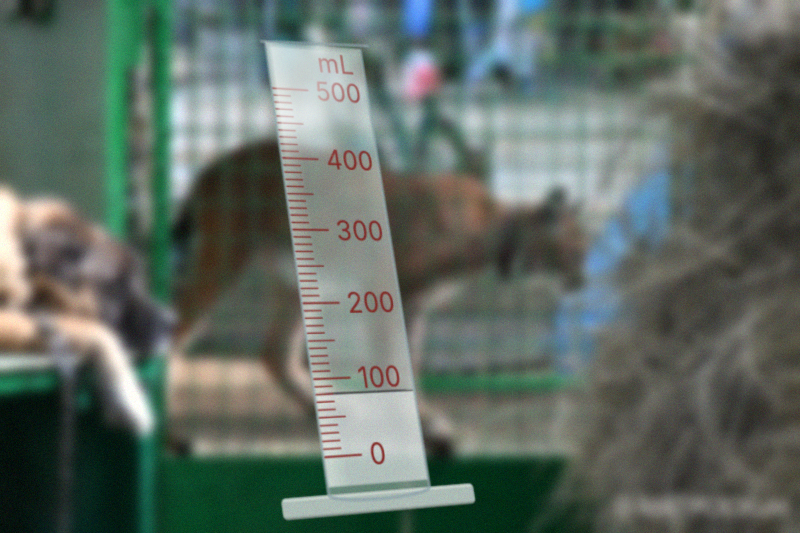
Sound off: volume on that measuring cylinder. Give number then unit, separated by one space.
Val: 80 mL
